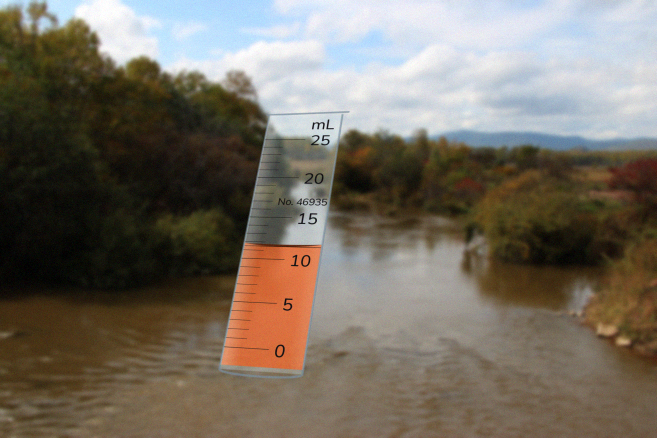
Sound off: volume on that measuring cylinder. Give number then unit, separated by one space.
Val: 11.5 mL
